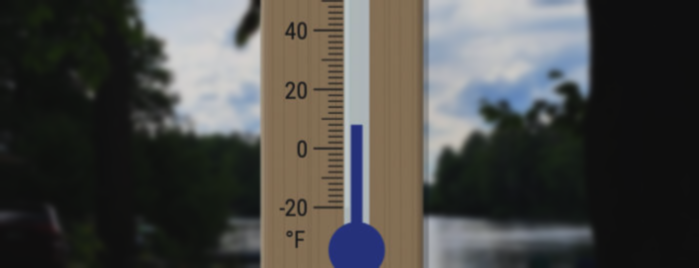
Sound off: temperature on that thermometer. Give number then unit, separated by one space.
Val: 8 °F
